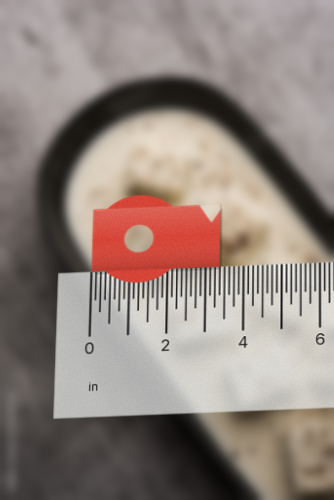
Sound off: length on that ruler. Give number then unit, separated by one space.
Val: 3.375 in
